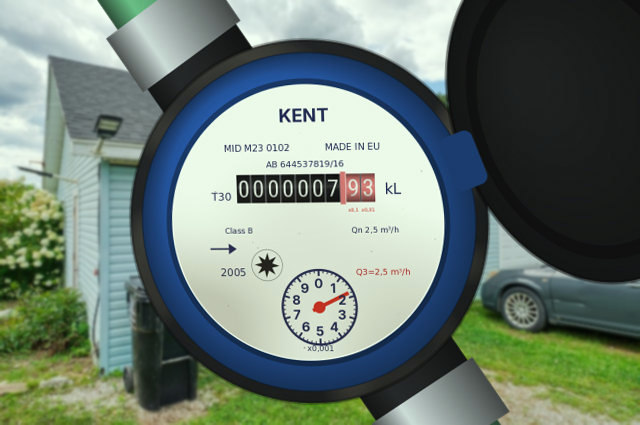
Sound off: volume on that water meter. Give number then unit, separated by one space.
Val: 7.931 kL
